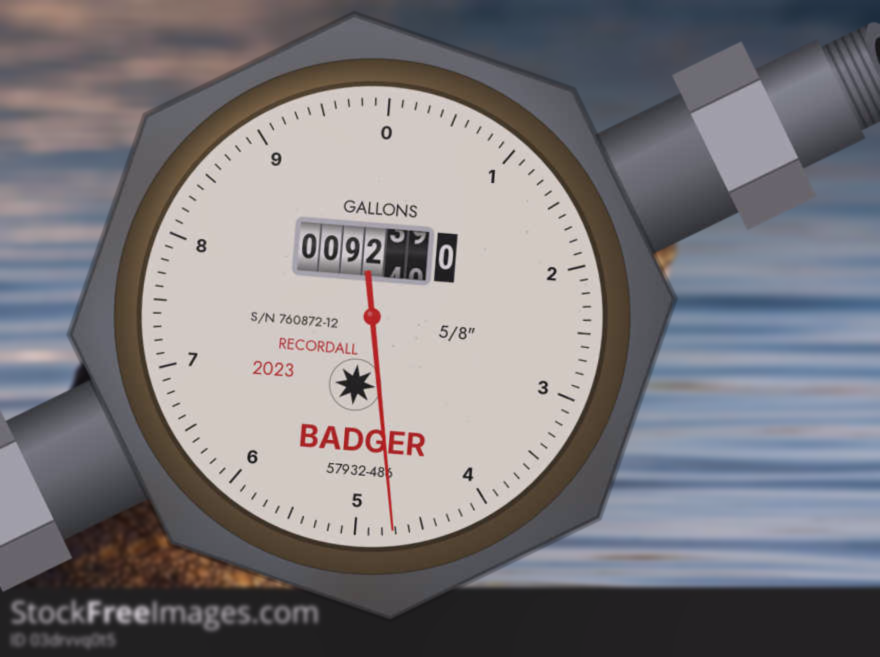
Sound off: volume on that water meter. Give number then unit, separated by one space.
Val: 92394.7 gal
